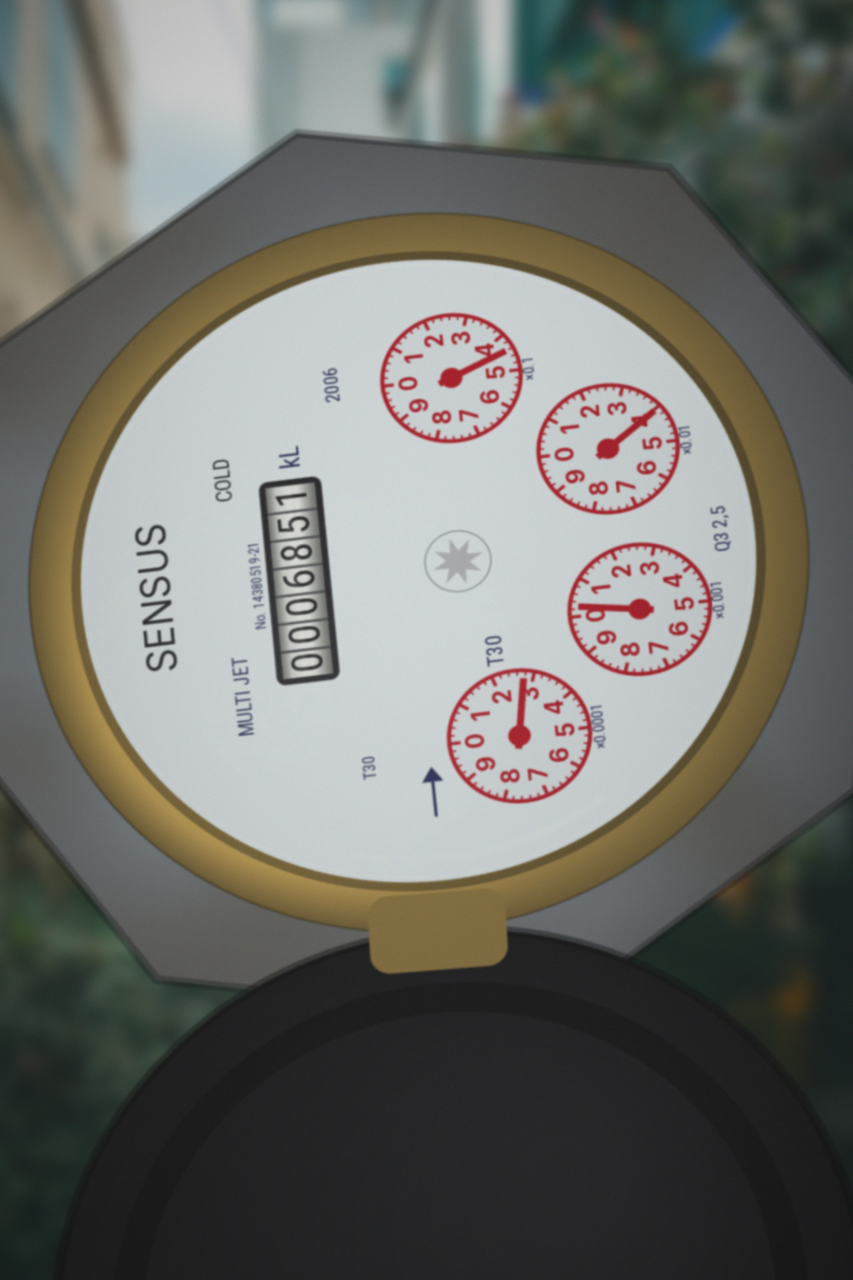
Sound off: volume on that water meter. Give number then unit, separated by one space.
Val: 6851.4402 kL
